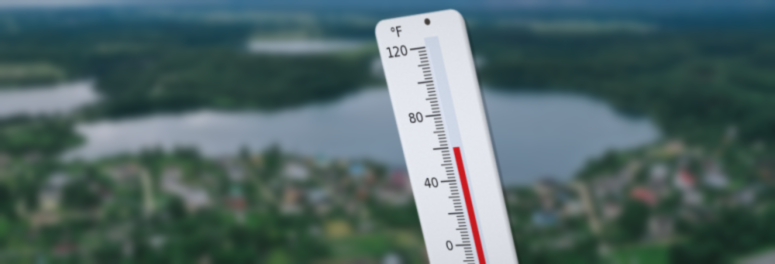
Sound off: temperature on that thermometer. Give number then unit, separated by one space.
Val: 60 °F
